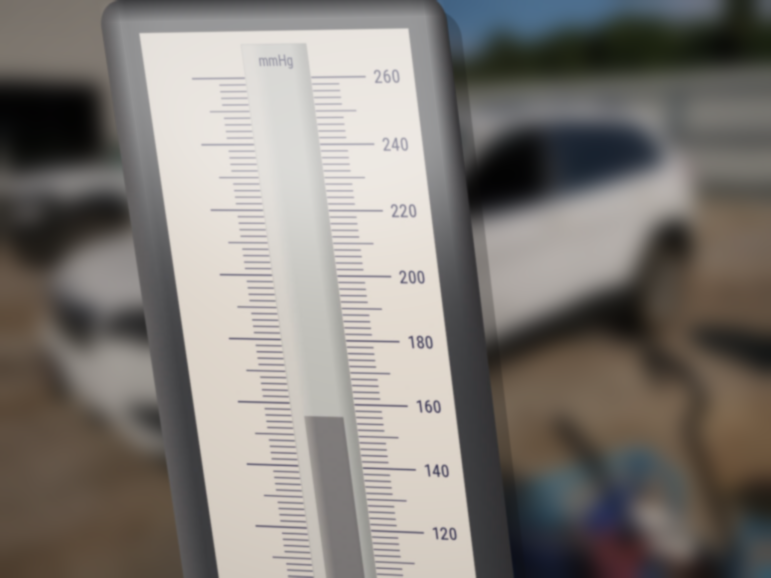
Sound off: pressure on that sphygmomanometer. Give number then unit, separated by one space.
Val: 156 mmHg
